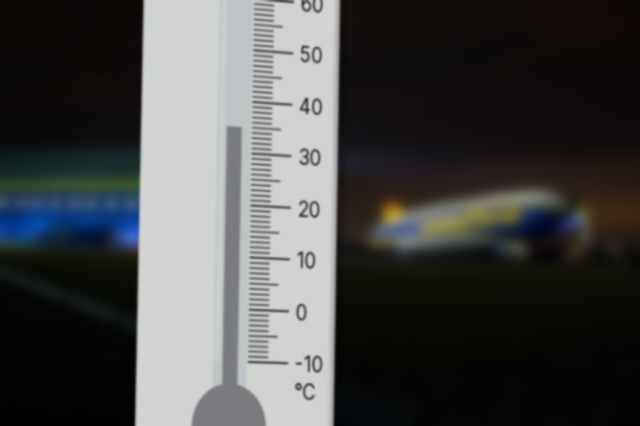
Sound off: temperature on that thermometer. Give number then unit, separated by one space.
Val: 35 °C
